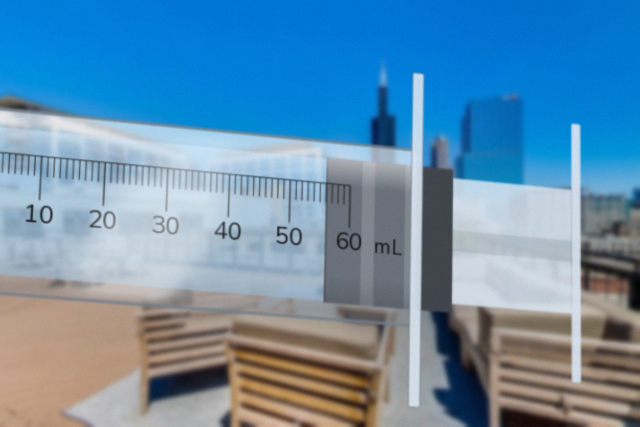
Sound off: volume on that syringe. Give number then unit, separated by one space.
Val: 56 mL
